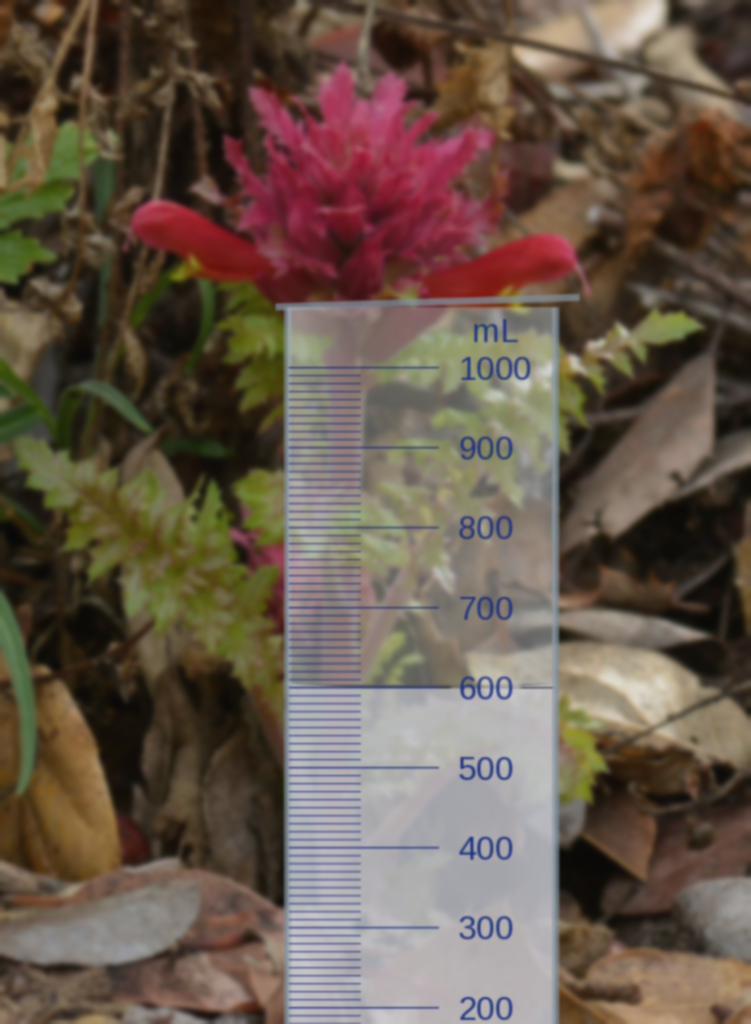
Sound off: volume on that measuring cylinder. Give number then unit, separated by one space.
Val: 600 mL
